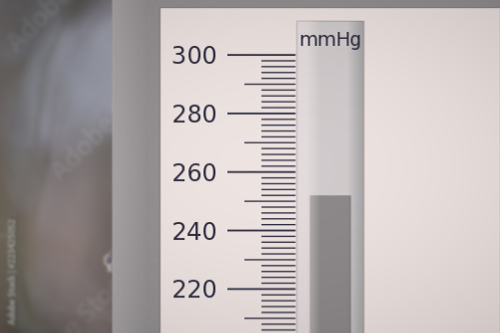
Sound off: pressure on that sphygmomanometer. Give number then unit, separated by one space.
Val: 252 mmHg
